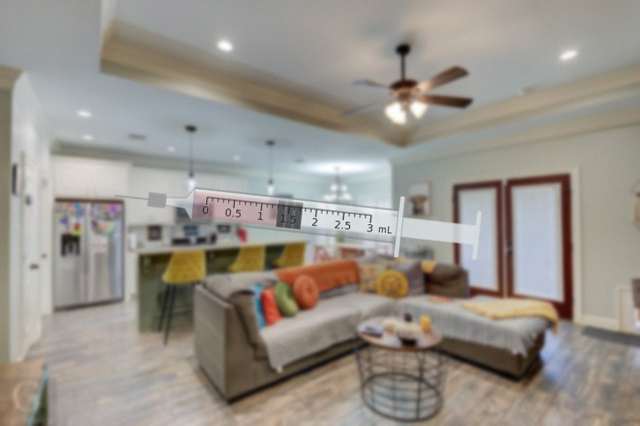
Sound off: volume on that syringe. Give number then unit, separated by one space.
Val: 1.3 mL
